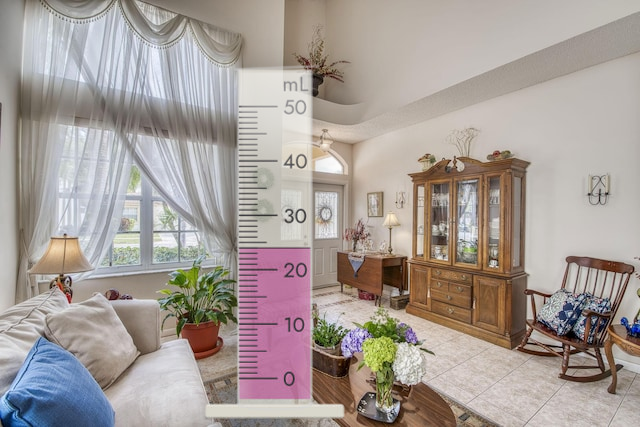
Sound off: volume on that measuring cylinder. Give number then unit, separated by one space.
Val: 24 mL
